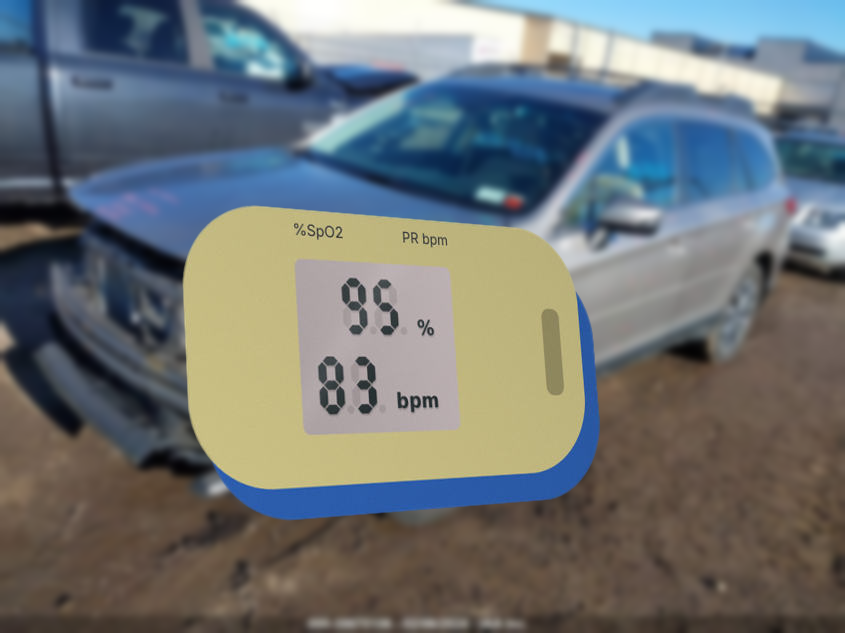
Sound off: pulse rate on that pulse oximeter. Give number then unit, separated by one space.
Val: 83 bpm
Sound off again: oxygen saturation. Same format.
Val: 95 %
